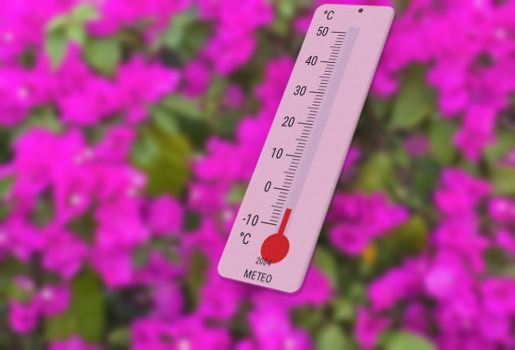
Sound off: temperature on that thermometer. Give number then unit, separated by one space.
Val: -5 °C
